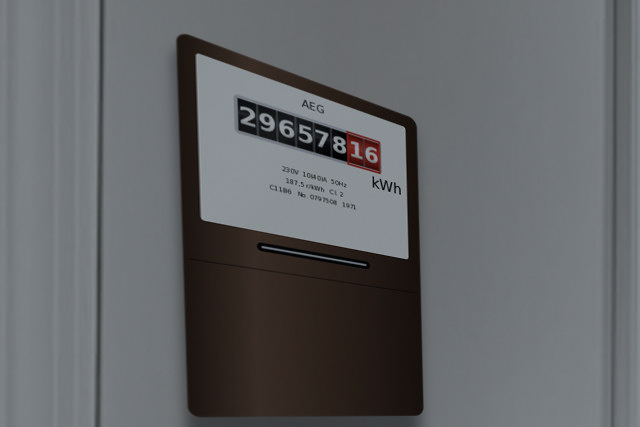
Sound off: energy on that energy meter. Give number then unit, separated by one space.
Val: 296578.16 kWh
